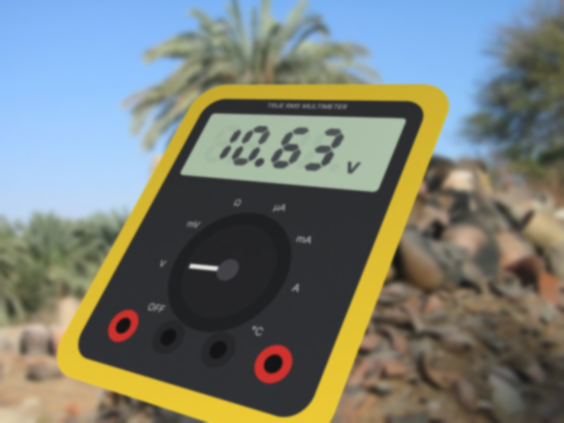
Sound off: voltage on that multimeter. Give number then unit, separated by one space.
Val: 10.63 V
